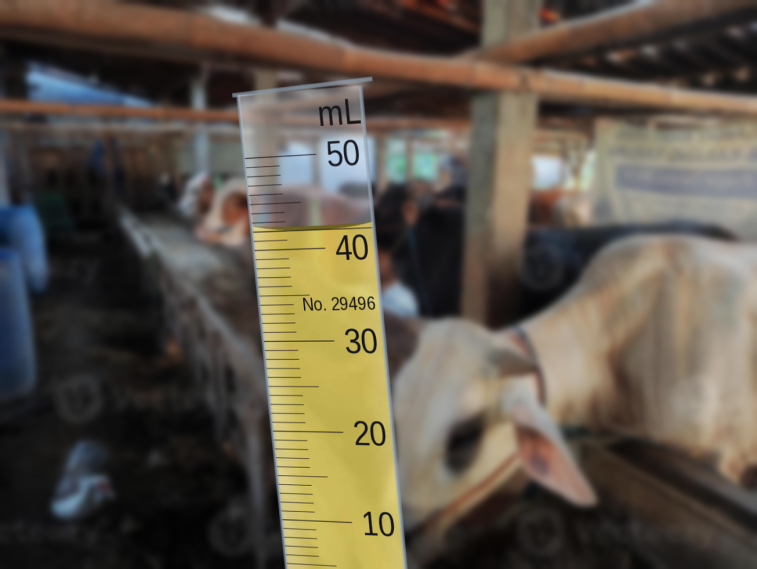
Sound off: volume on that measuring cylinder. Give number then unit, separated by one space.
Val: 42 mL
